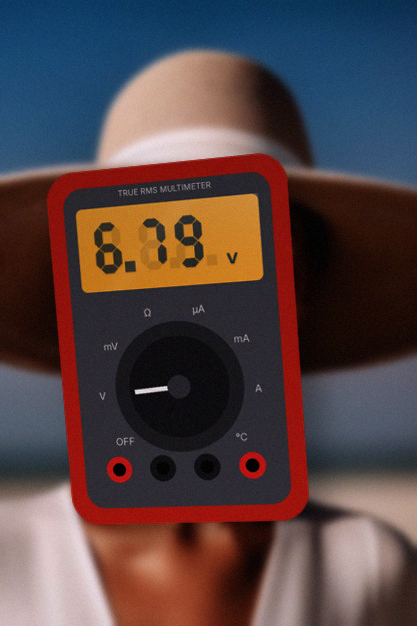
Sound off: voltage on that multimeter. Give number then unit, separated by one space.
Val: 6.79 V
